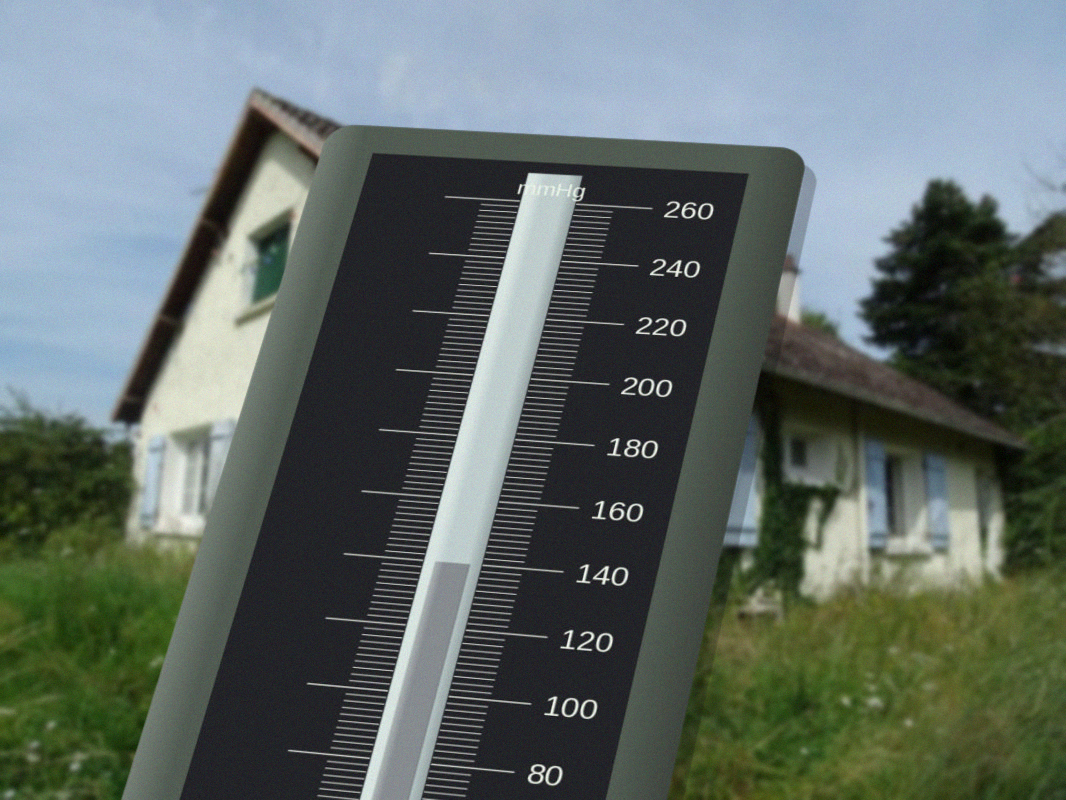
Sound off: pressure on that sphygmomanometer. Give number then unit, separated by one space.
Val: 140 mmHg
